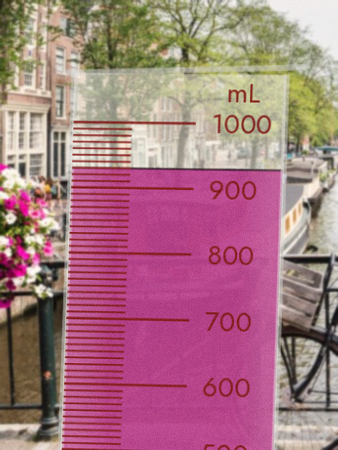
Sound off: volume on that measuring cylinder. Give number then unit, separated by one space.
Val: 930 mL
